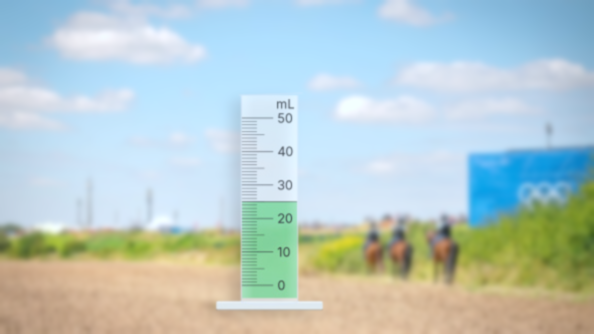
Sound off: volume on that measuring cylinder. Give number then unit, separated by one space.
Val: 25 mL
